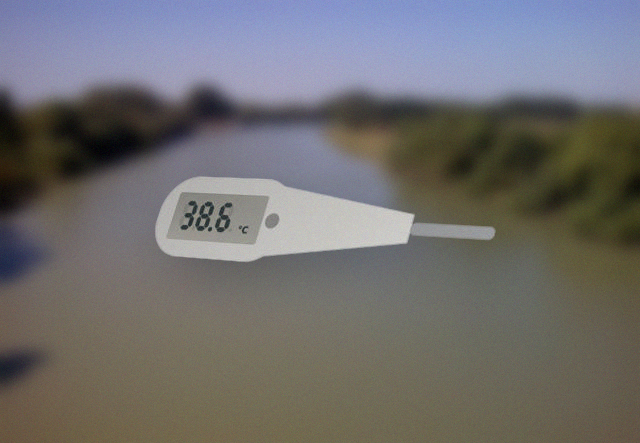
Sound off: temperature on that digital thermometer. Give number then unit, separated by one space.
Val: 38.6 °C
